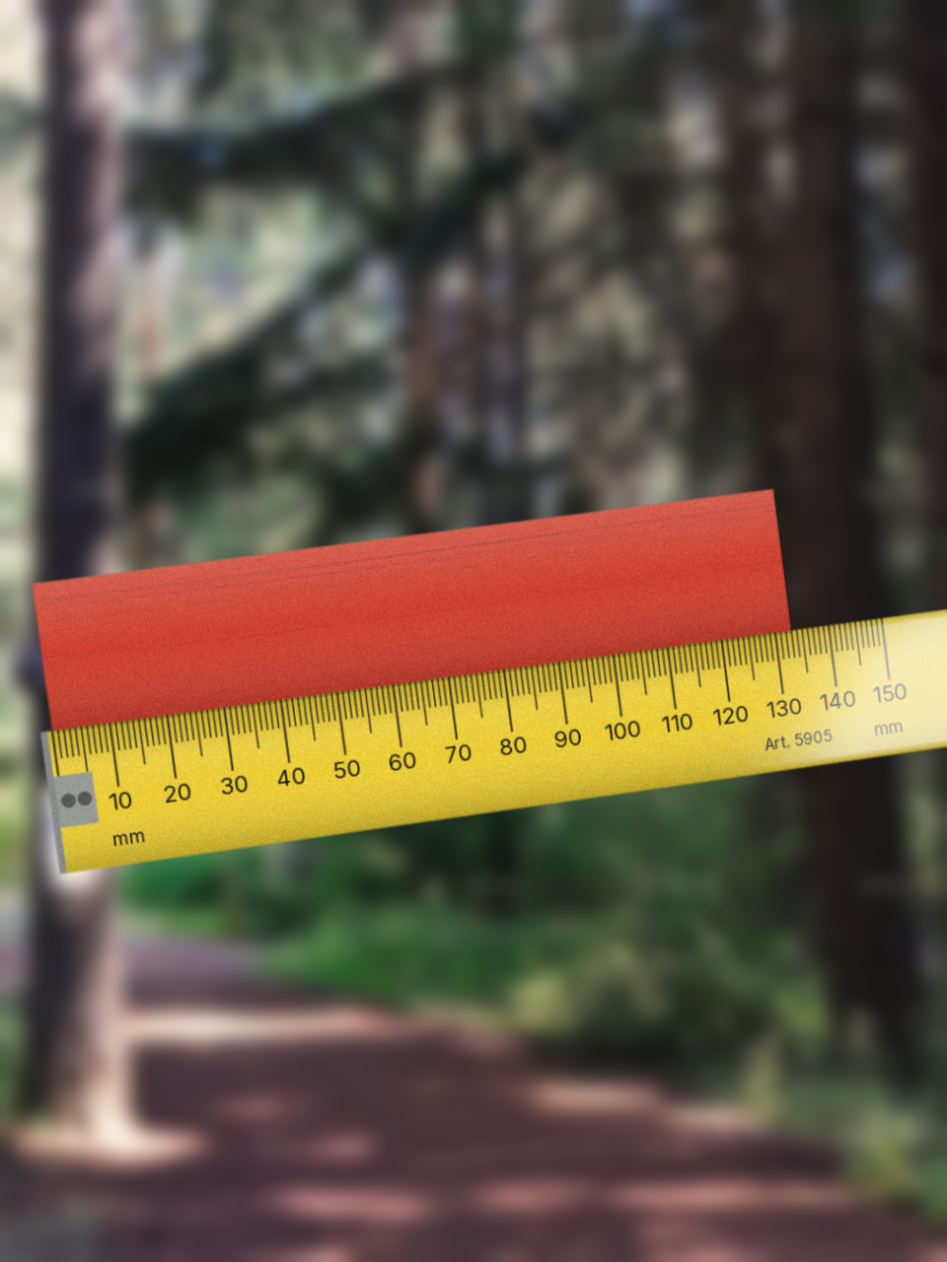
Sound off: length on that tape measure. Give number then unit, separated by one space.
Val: 133 mm
